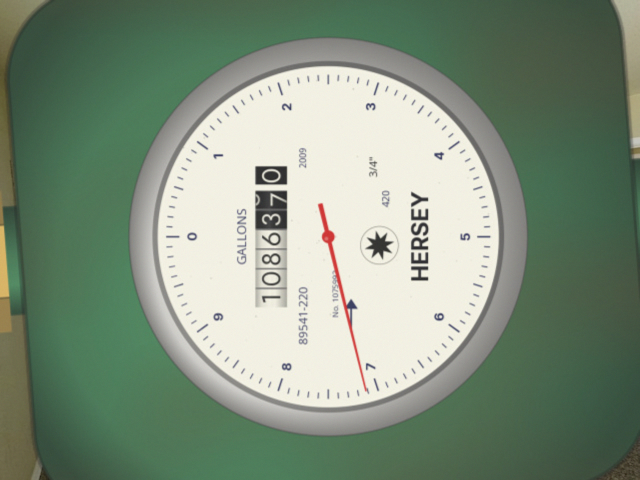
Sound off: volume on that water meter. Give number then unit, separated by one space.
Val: 1086367.1 gal
